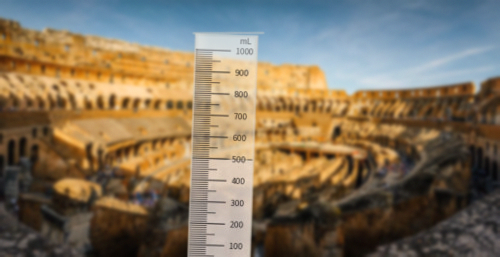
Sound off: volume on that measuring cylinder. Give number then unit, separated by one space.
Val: 500 mL
